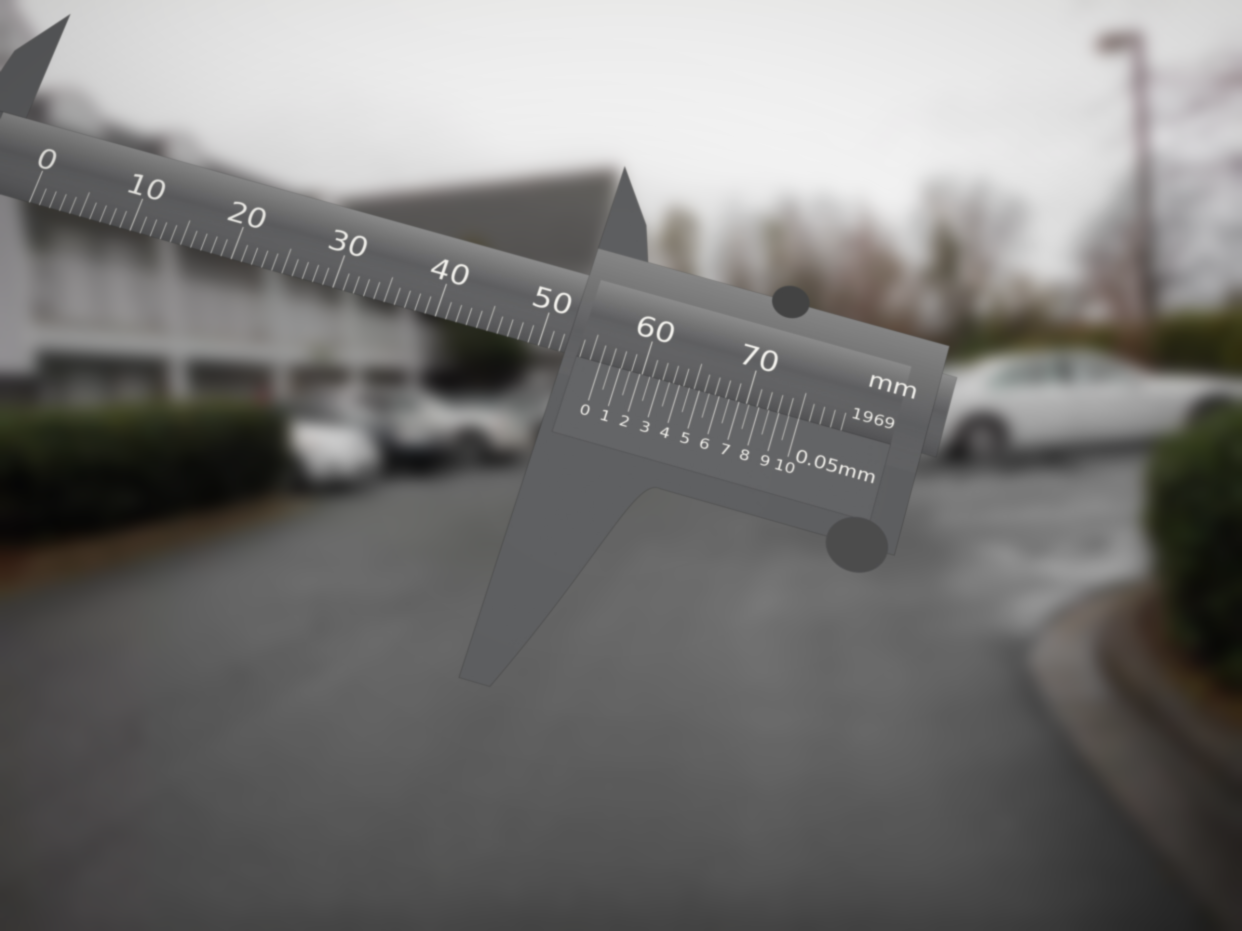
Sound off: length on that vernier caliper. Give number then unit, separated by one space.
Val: 56.0 mm
